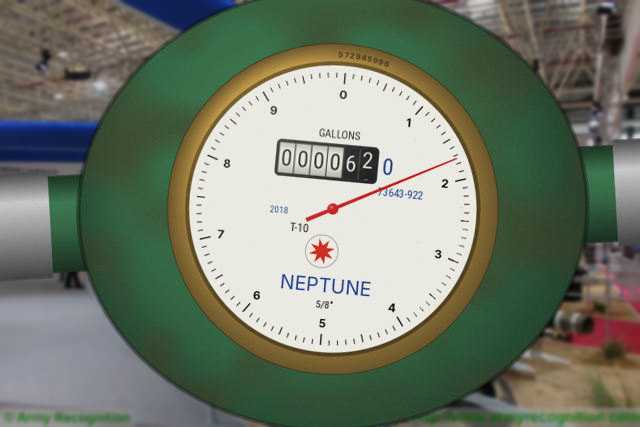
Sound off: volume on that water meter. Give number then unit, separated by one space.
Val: 621.7 gal
